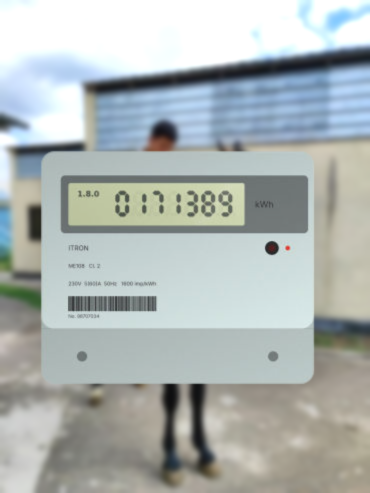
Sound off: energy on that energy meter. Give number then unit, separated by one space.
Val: 171389 kWh
